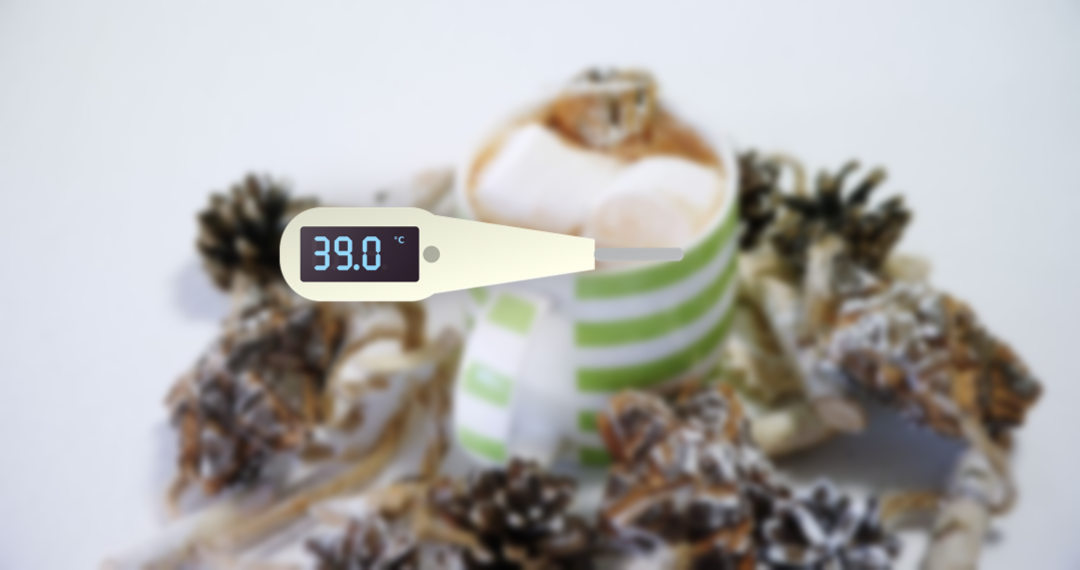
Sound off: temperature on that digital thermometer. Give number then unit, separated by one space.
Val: 39.0 °C
